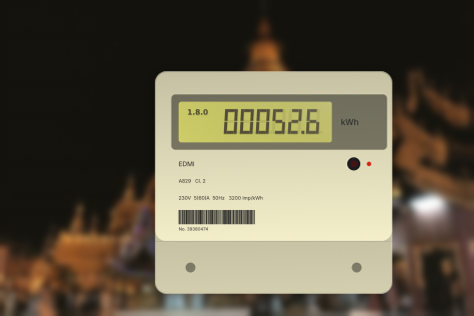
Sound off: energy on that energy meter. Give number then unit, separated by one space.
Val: 52.6 kWh
